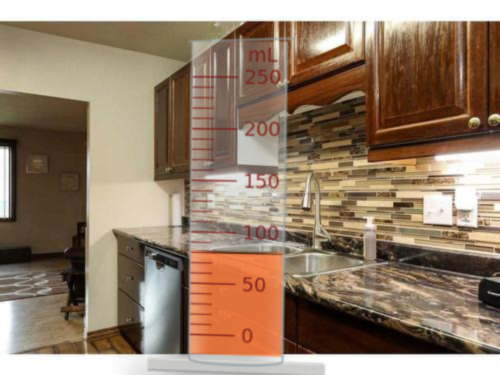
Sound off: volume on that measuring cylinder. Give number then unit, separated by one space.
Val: 80 mL
